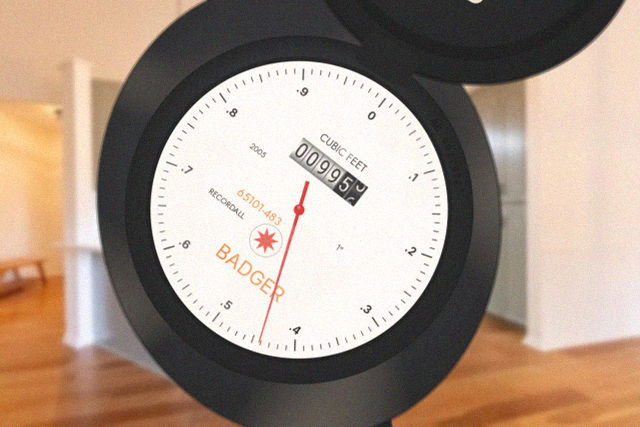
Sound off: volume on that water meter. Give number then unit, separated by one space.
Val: 9955.44 ft³
